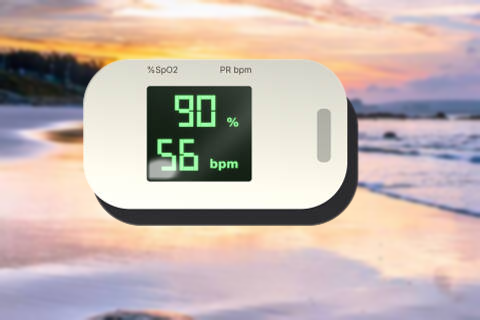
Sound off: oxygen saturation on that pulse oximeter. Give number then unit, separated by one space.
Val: 90 %
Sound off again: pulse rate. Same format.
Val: 56 bpm
